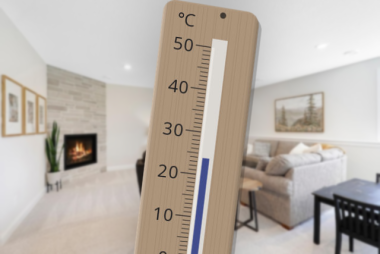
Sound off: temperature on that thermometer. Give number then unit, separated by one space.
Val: 24 °C
